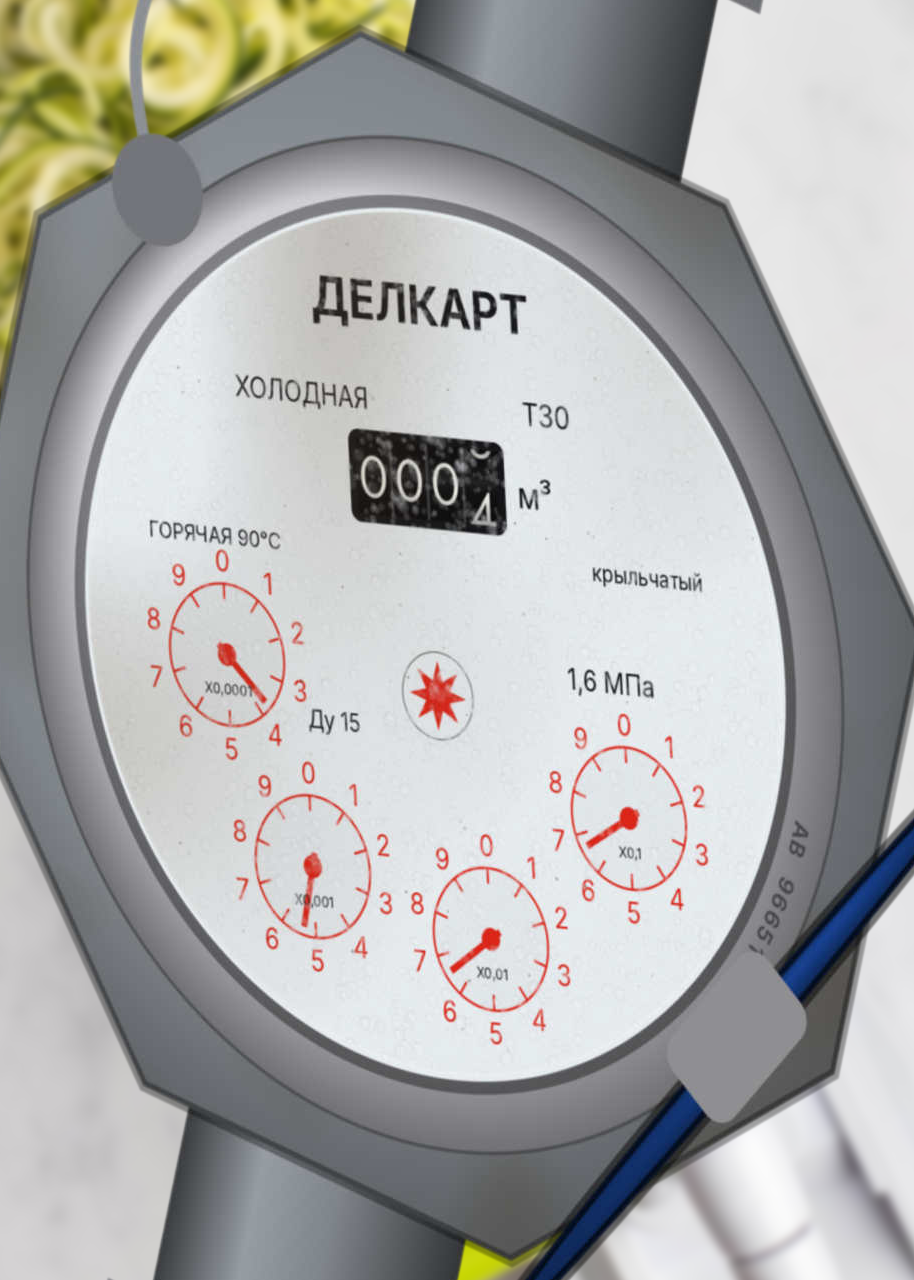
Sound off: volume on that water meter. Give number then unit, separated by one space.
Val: 3.6653 m³
